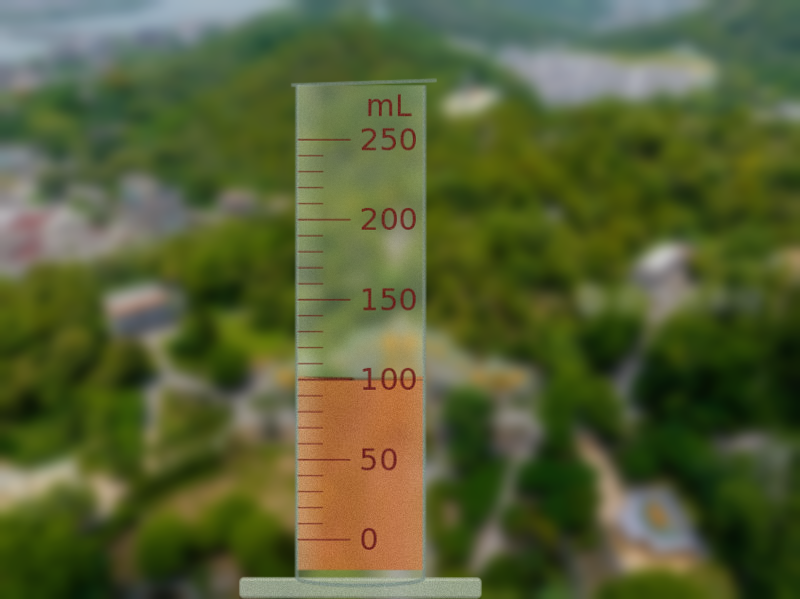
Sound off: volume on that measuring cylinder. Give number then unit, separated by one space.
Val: 100 mL
